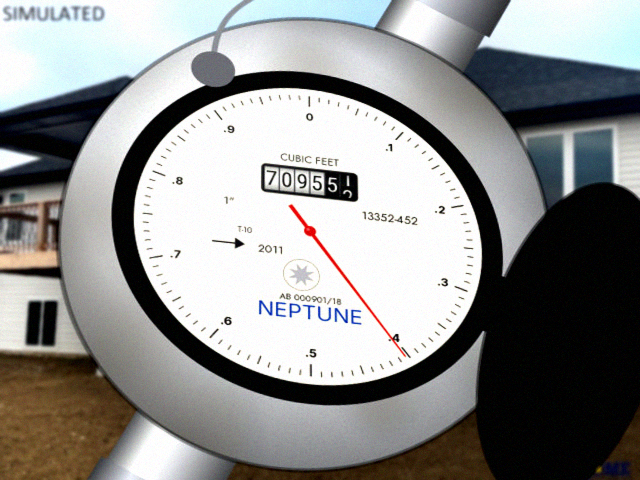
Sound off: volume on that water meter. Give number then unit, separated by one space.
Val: 709551.40 ft³
